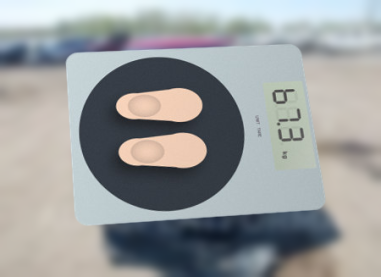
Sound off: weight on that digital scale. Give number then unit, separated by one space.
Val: 67.3 kg
